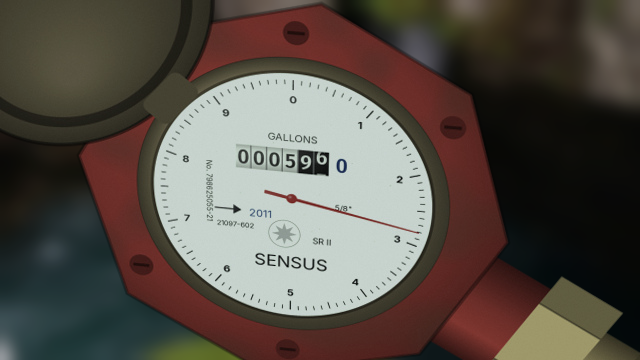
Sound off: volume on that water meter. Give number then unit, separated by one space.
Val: 5962.8 gal
